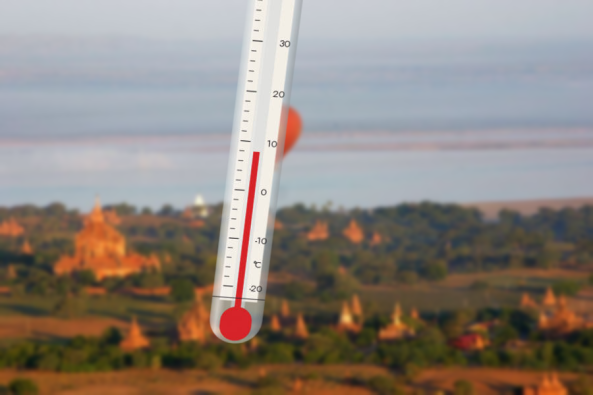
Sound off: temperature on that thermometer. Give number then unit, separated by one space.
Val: 8 °C
